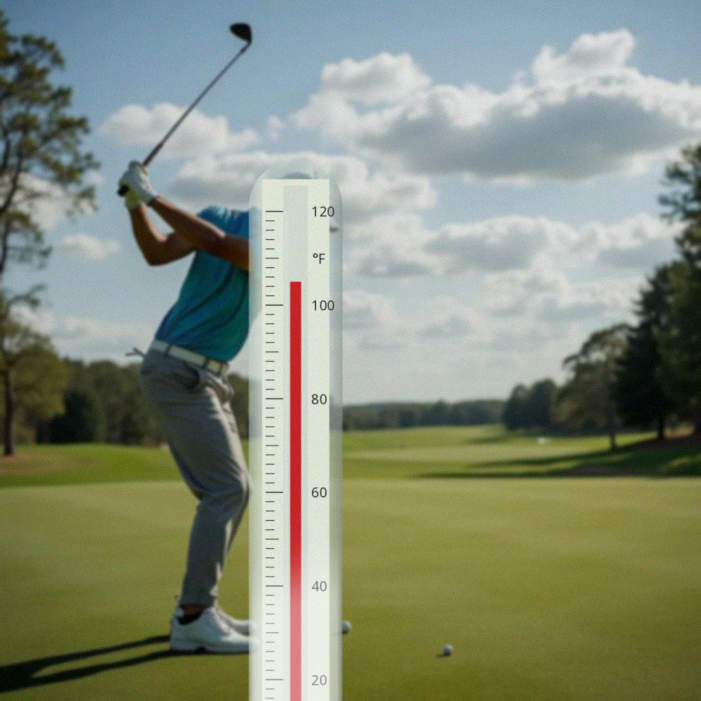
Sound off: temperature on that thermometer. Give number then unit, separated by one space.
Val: 105 °F
